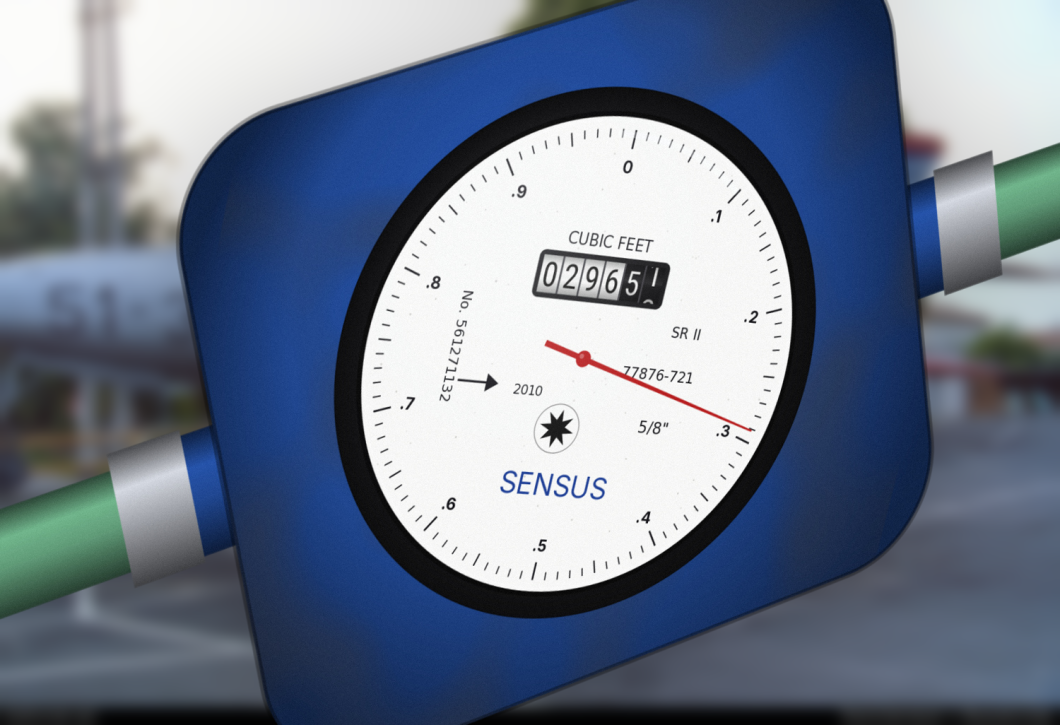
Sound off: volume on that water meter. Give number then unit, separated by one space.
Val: 29651.29 ft³
